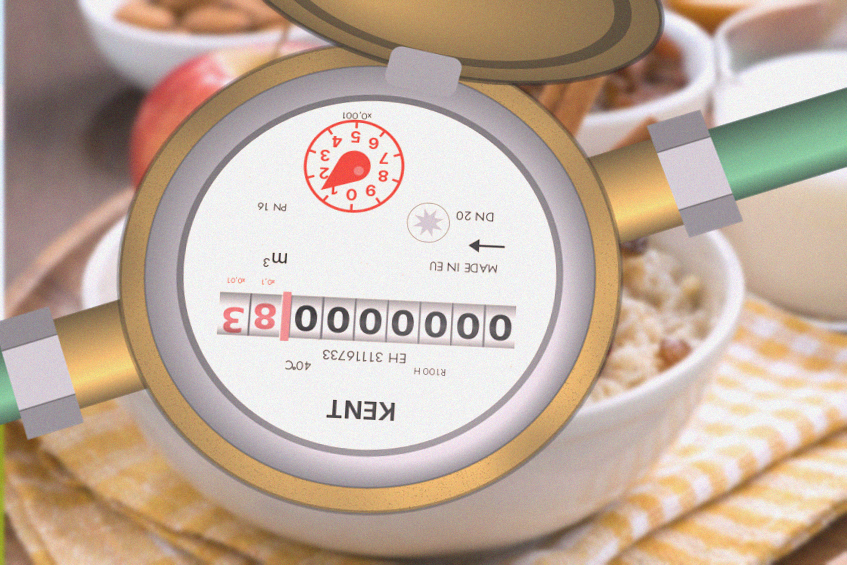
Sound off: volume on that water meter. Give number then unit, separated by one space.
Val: 0.831 m³
